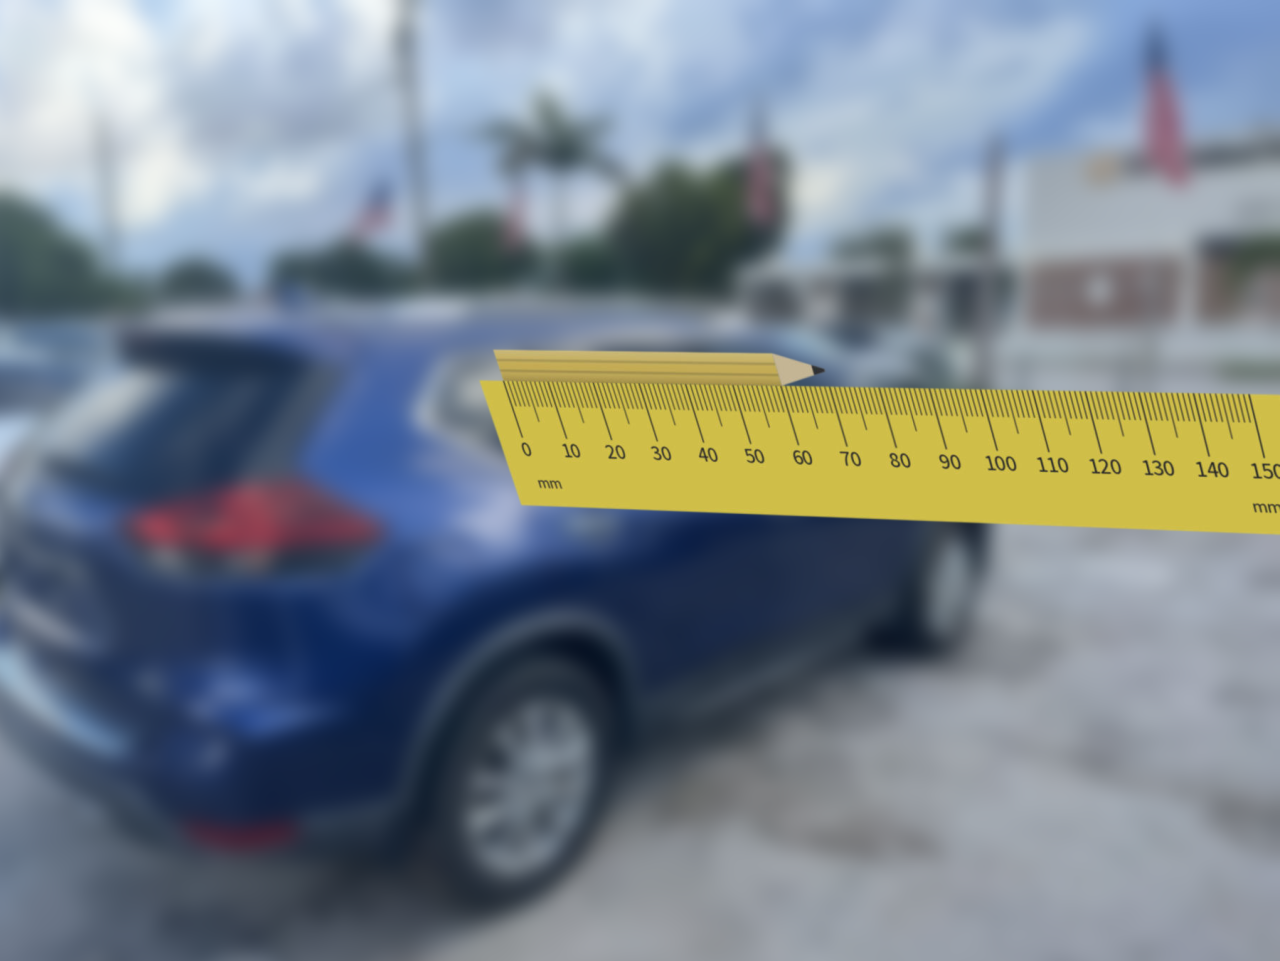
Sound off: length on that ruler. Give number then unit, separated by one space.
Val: 70 mm
